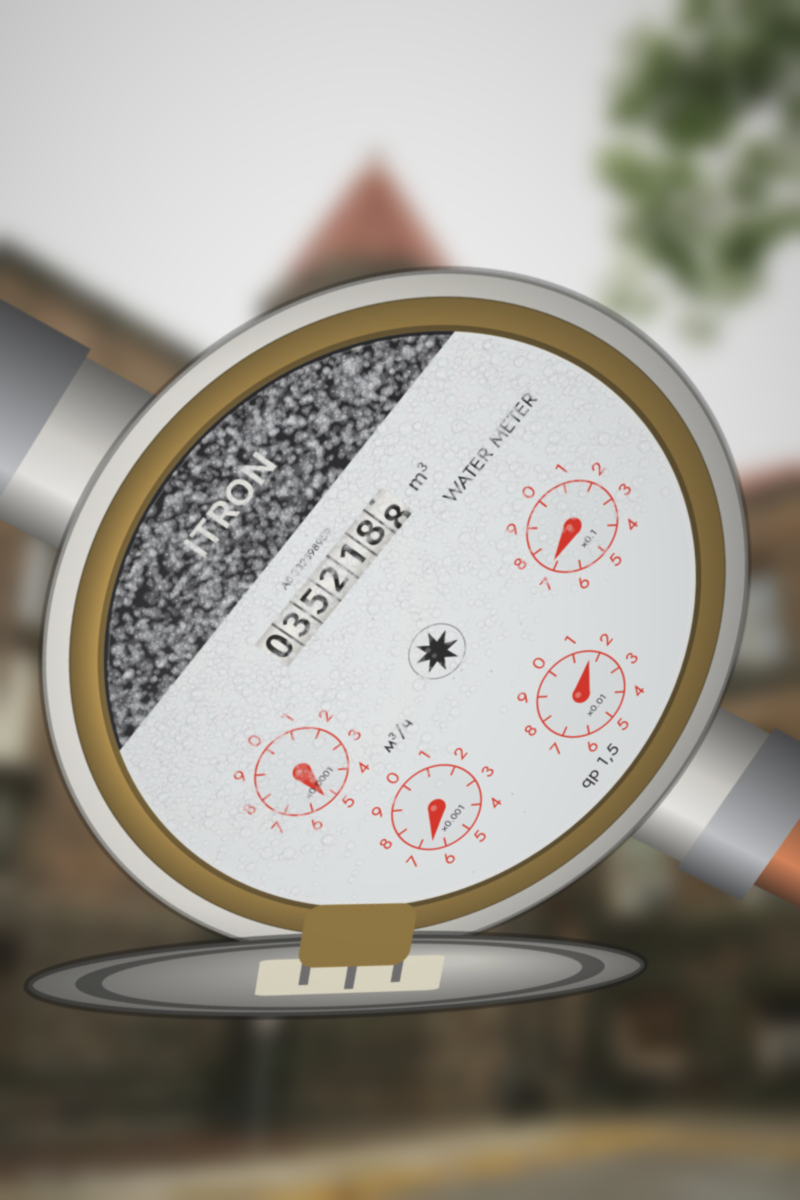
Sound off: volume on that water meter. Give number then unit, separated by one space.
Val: 352187.7165 m³
